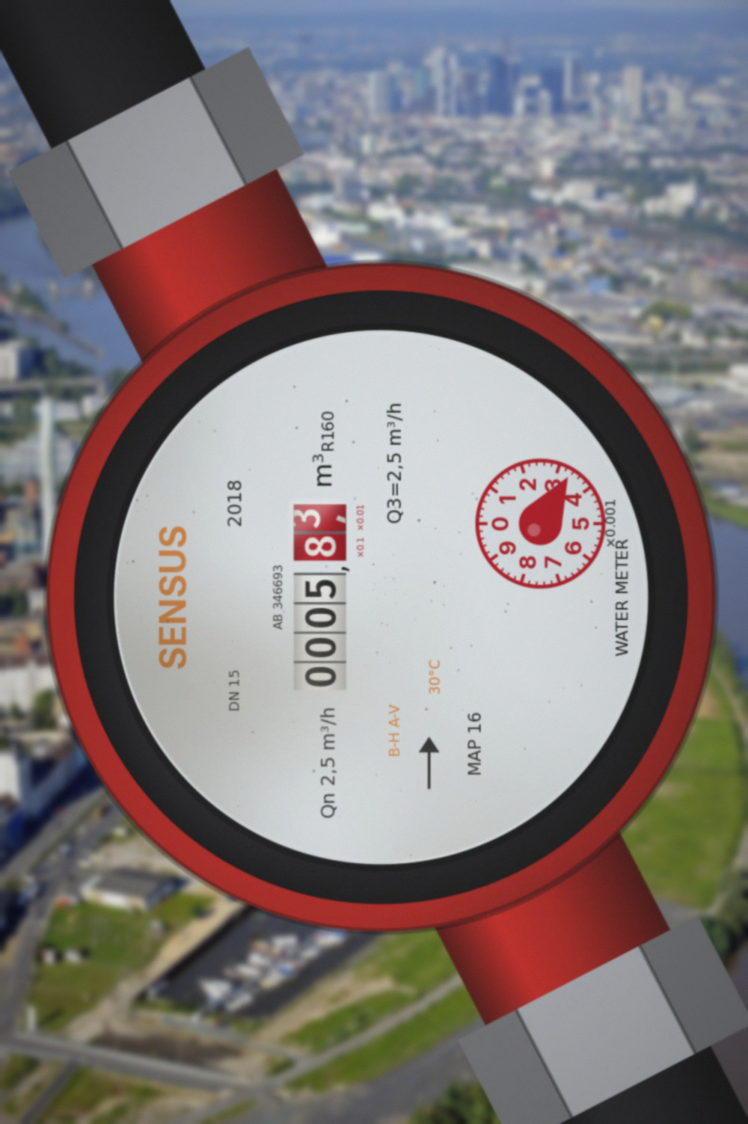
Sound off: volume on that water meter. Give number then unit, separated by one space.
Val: 5.833 m³
